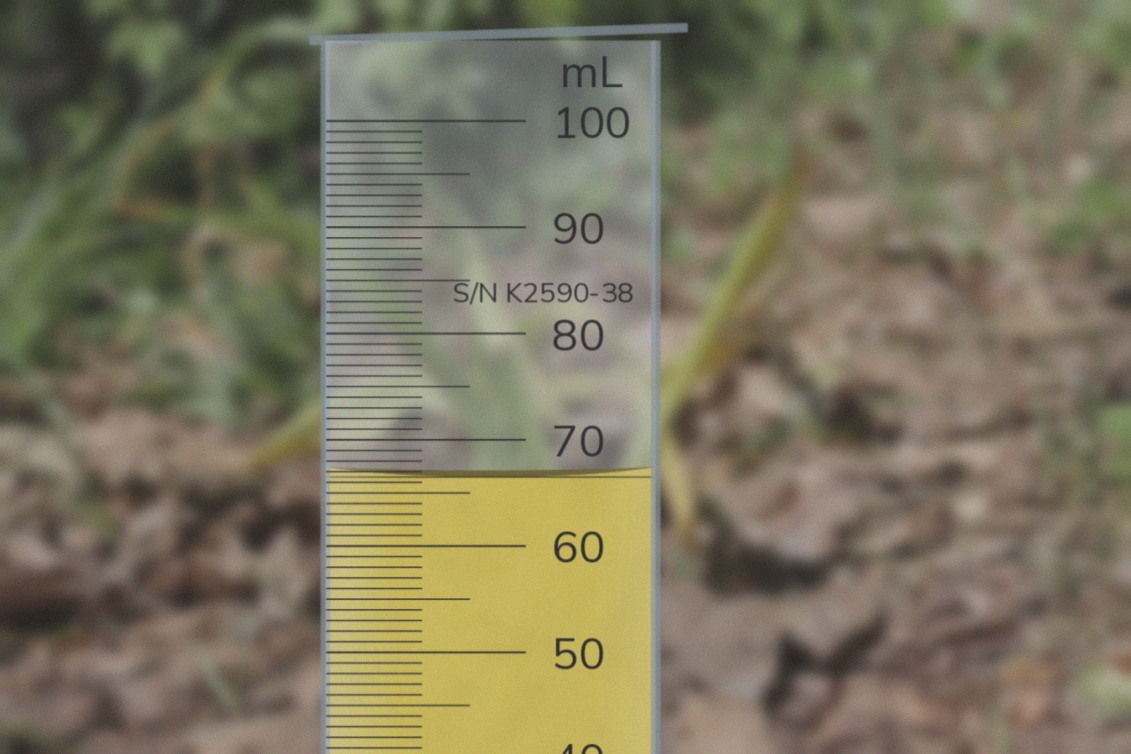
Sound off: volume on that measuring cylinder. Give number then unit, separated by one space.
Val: 66.5 mL
